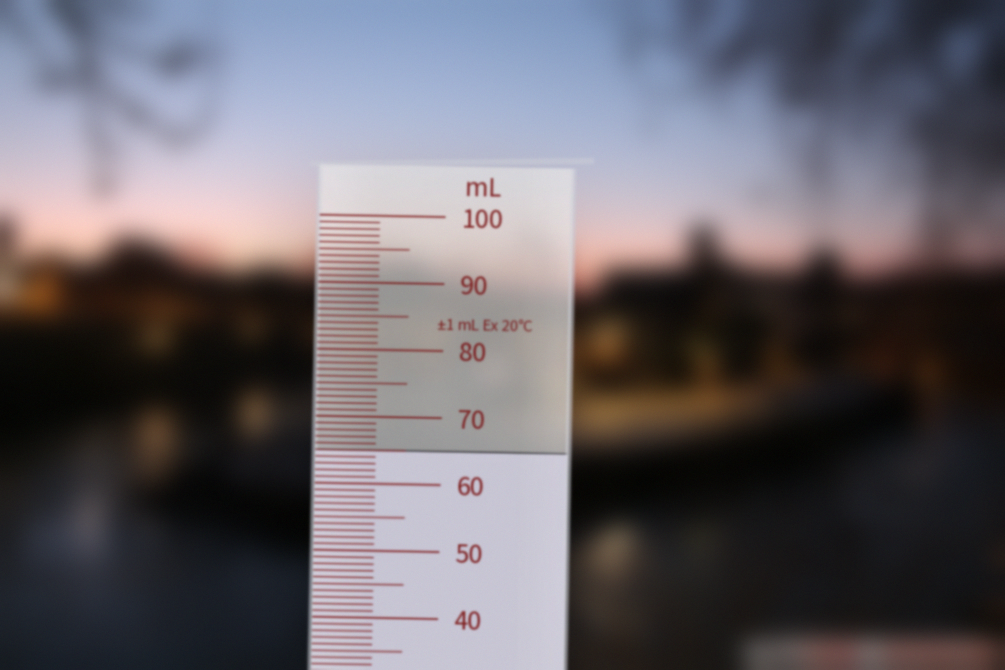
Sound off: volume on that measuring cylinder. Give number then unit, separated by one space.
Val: 65 mL
